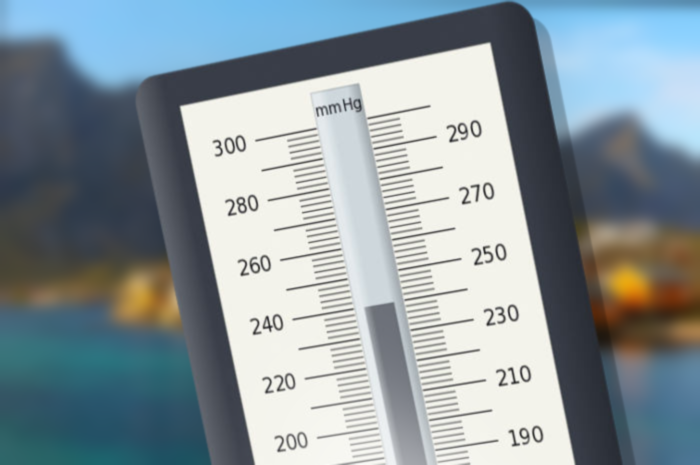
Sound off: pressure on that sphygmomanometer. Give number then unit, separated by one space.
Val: 240 mmHg
